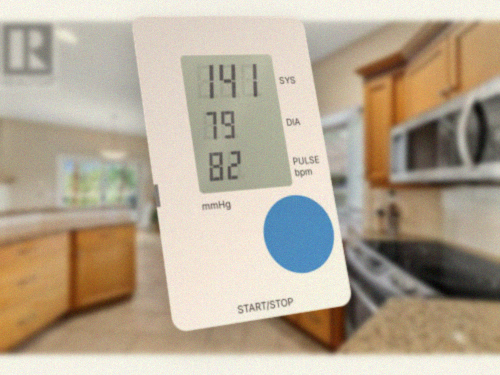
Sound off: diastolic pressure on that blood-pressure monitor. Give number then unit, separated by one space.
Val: 79 mmHg
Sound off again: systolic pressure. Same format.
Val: 141 mmHg
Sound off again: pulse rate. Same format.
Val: 82 bpm
